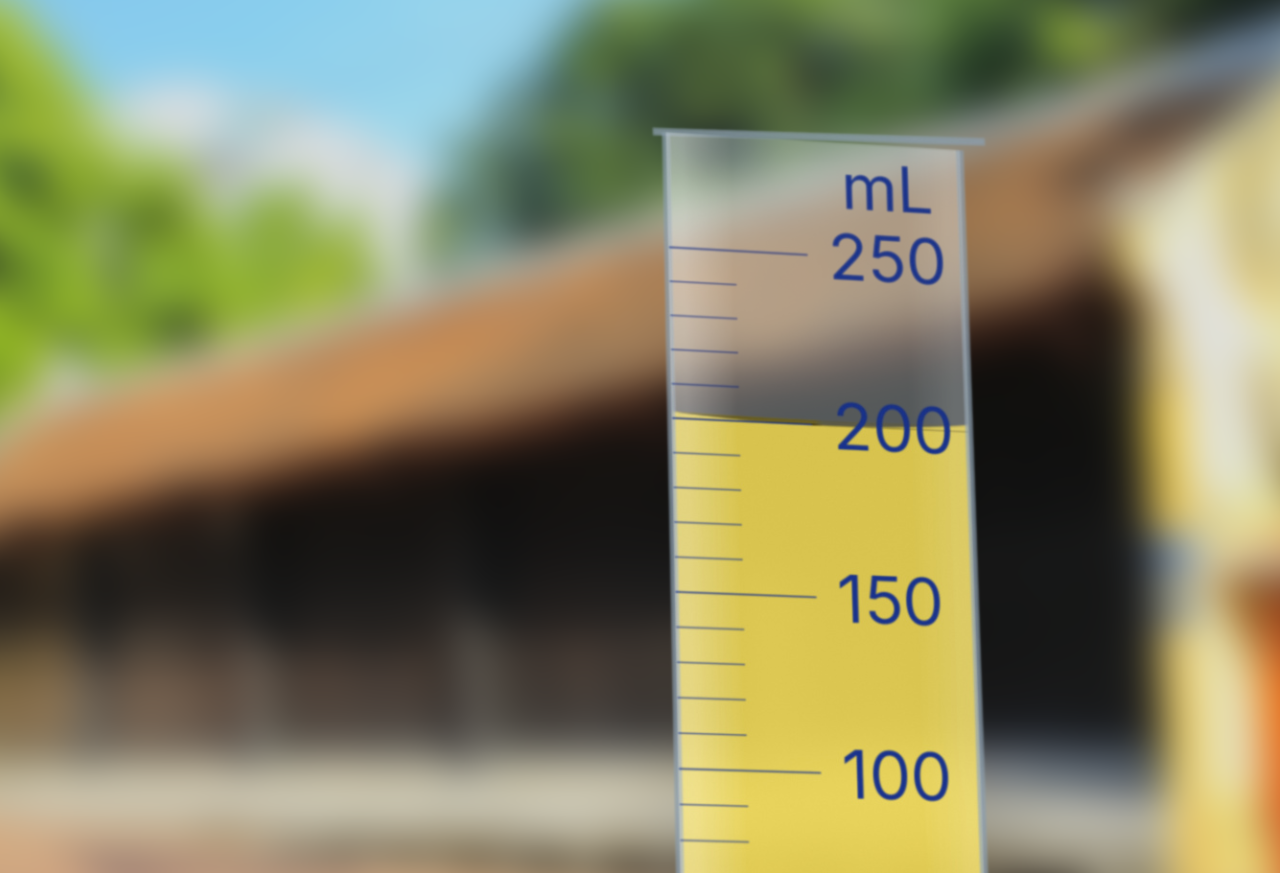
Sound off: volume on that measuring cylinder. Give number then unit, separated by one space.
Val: 200 mL
